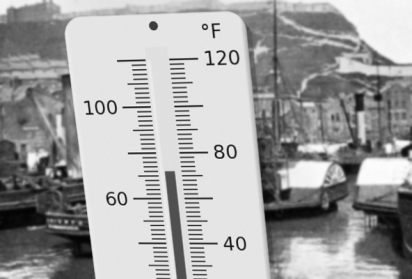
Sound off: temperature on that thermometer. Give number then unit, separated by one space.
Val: 72 °F
